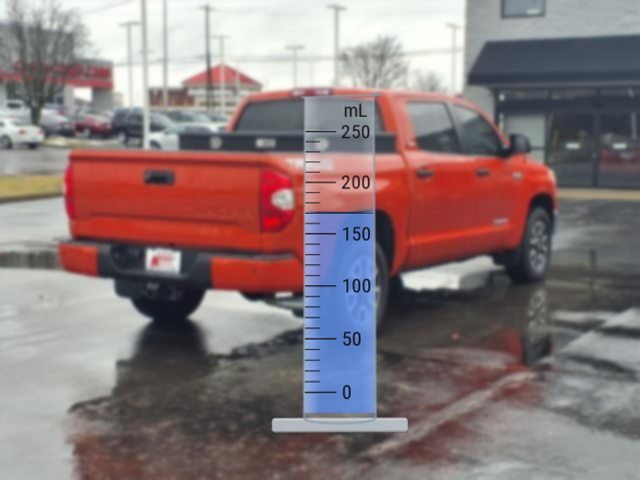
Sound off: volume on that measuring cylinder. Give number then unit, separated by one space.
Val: 170 mL
